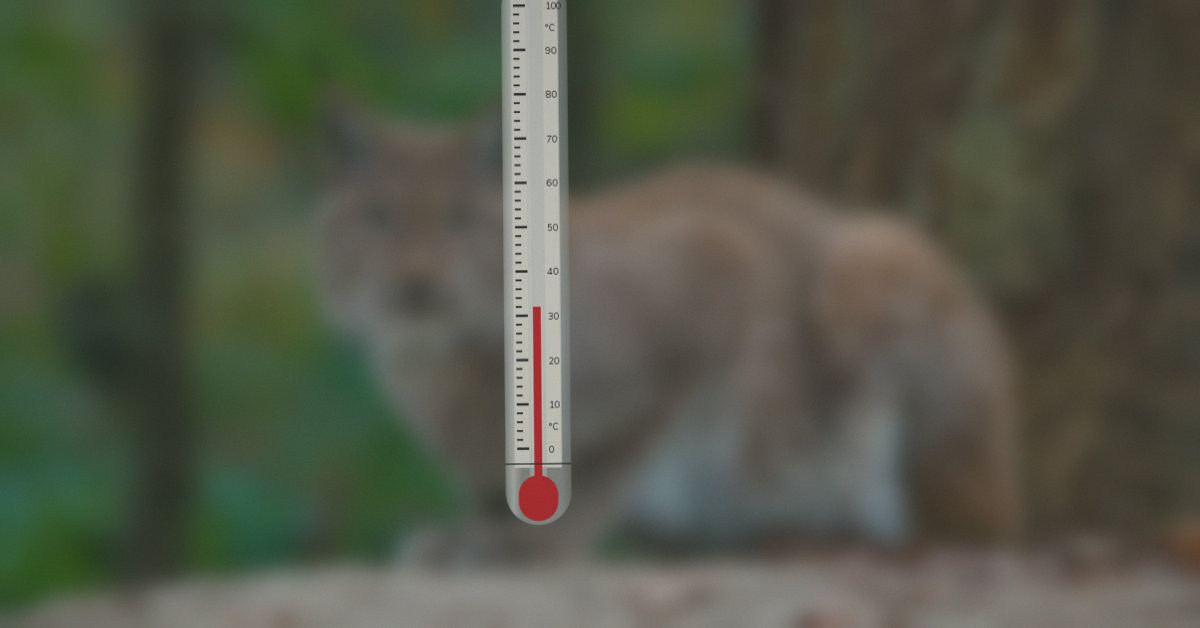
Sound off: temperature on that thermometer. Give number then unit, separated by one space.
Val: 32 °C
